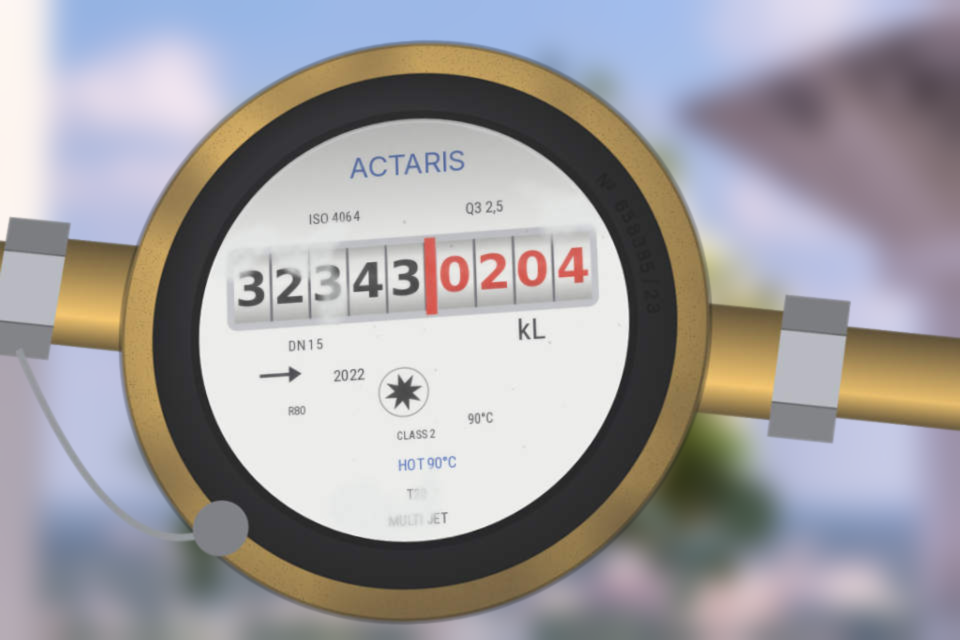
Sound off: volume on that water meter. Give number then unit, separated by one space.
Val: 32343.0204 kL
